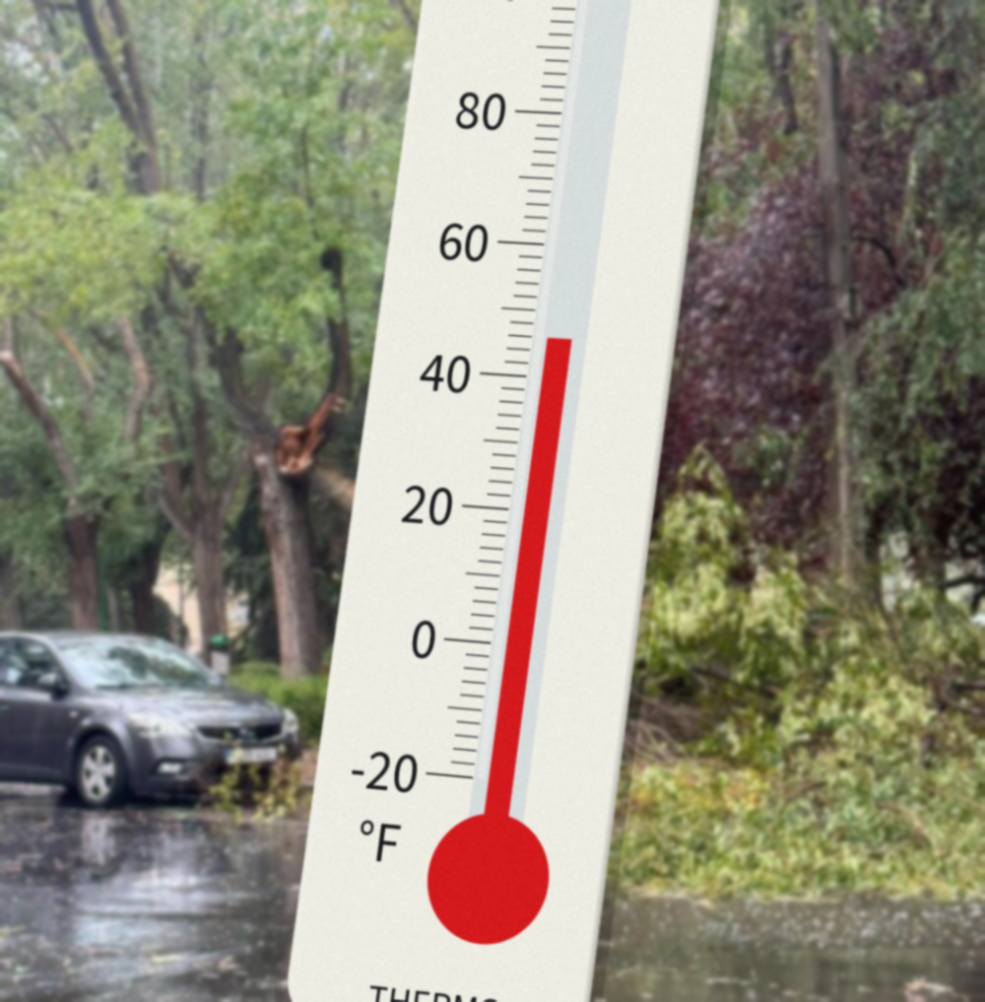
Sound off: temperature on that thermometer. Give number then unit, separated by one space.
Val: 46 °F
